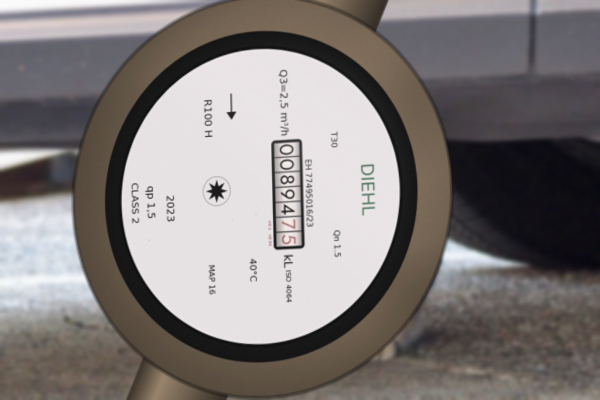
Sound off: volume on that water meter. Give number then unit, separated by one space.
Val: 894.75 kL
